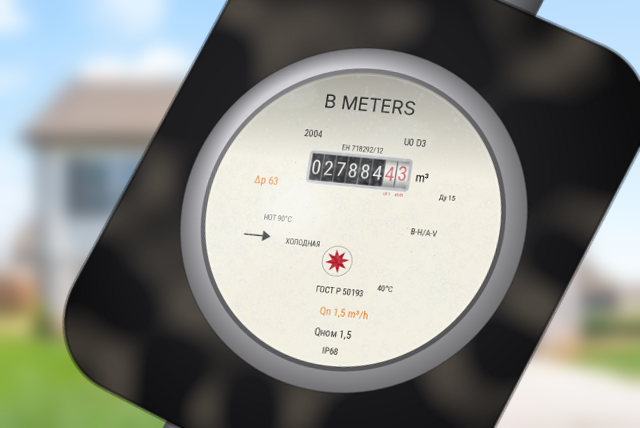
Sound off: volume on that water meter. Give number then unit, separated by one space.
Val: 27884.43 m³
